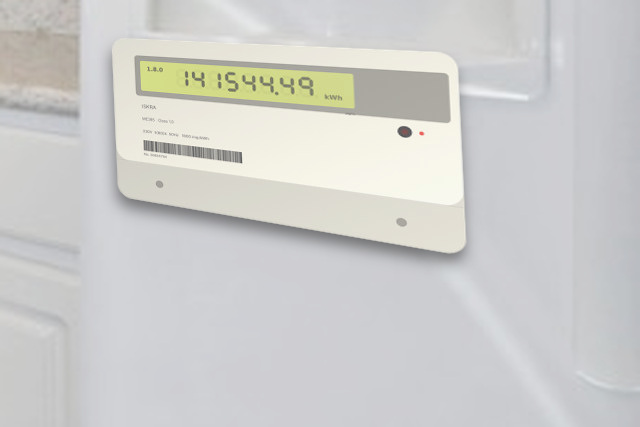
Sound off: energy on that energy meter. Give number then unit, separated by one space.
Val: 141544.49 kWh
